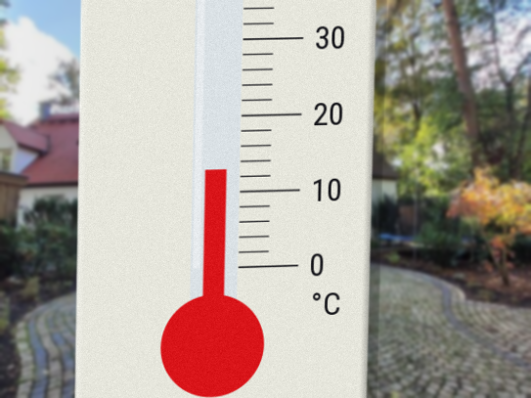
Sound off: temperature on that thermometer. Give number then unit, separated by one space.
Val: 13 °C
